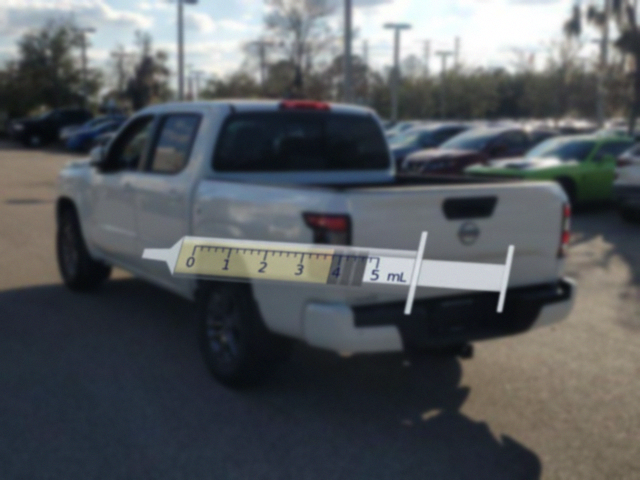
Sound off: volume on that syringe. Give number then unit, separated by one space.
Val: 3.8 mL
